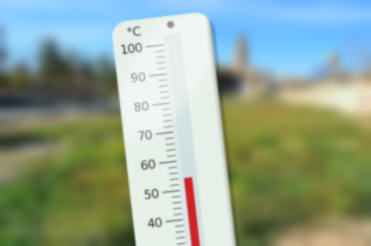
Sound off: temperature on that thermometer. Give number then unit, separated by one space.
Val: 54 °C
